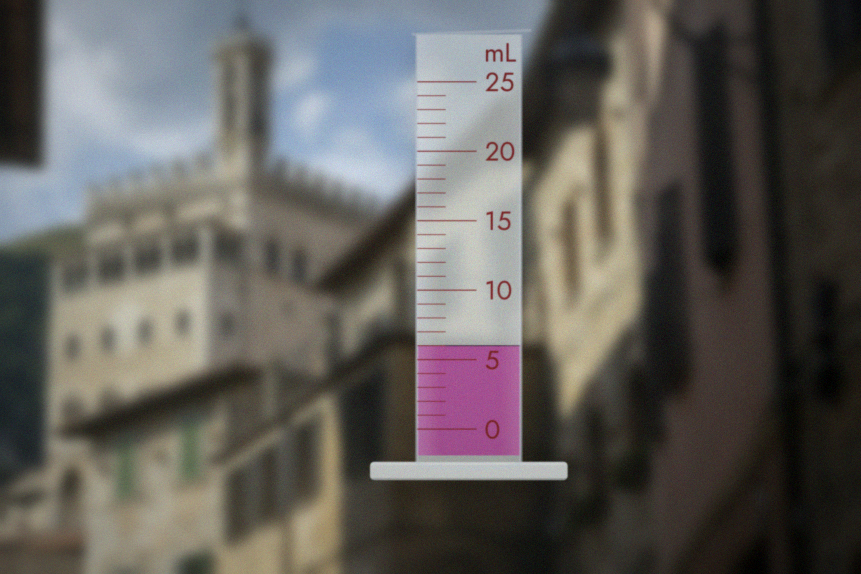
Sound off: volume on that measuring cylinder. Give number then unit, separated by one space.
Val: 6 mL
